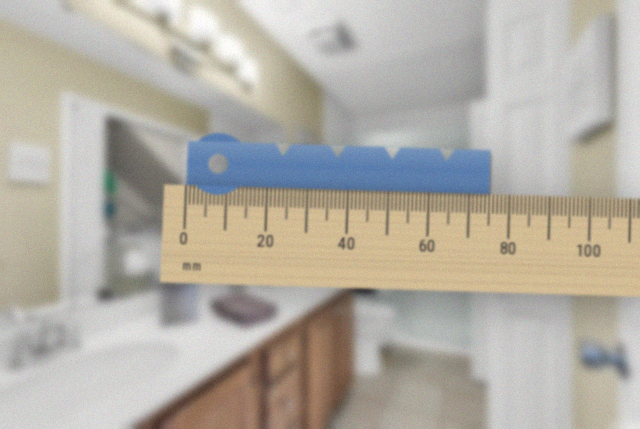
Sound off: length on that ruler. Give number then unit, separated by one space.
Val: 75 mm
